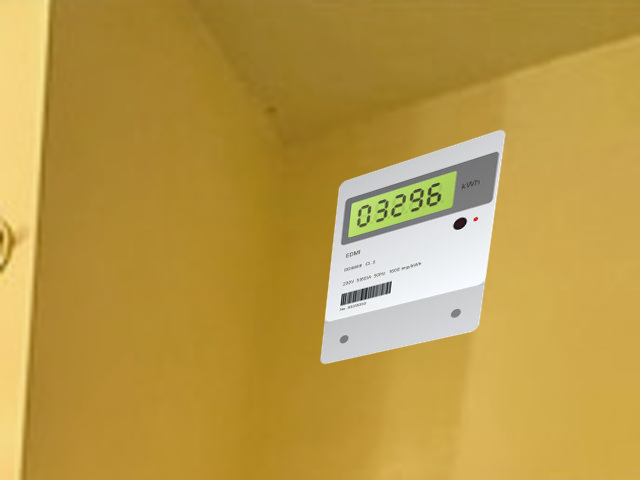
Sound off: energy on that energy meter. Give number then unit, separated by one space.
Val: 3296 kWh
